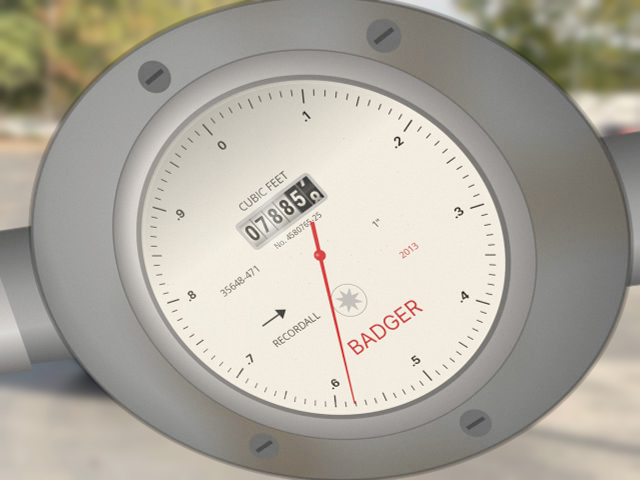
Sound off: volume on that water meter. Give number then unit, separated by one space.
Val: 78857.58 ft³
